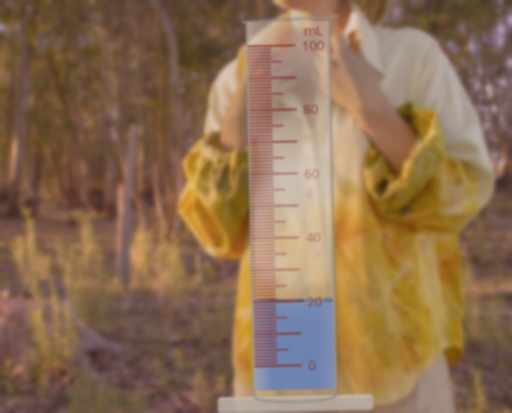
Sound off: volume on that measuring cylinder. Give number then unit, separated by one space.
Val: 20 mL
